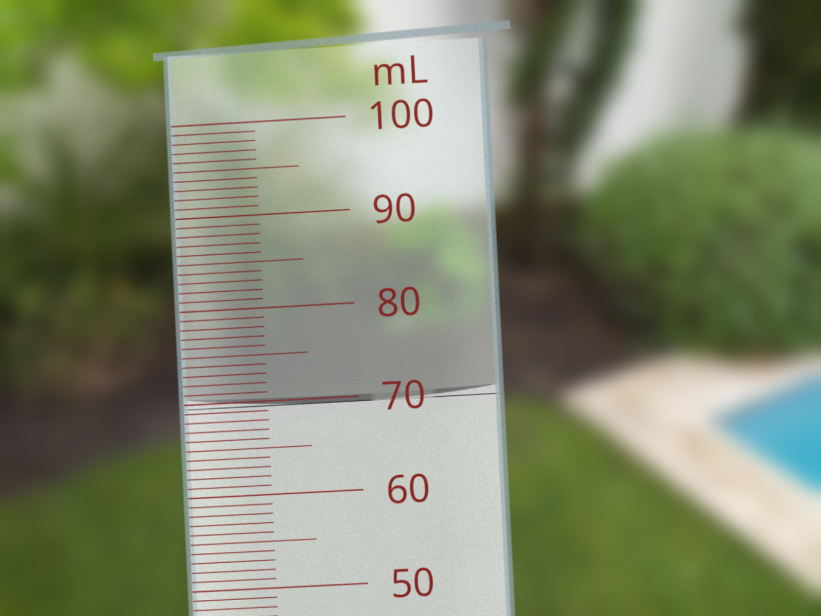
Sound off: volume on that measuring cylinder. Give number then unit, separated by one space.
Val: 69.5 mL
